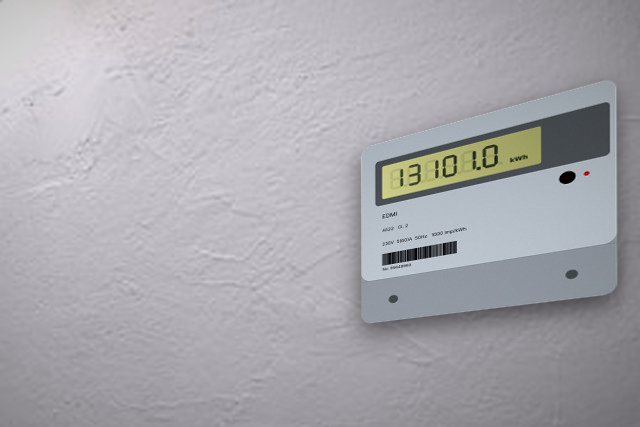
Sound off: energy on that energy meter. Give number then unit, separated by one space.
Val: 13101.0 kWh
